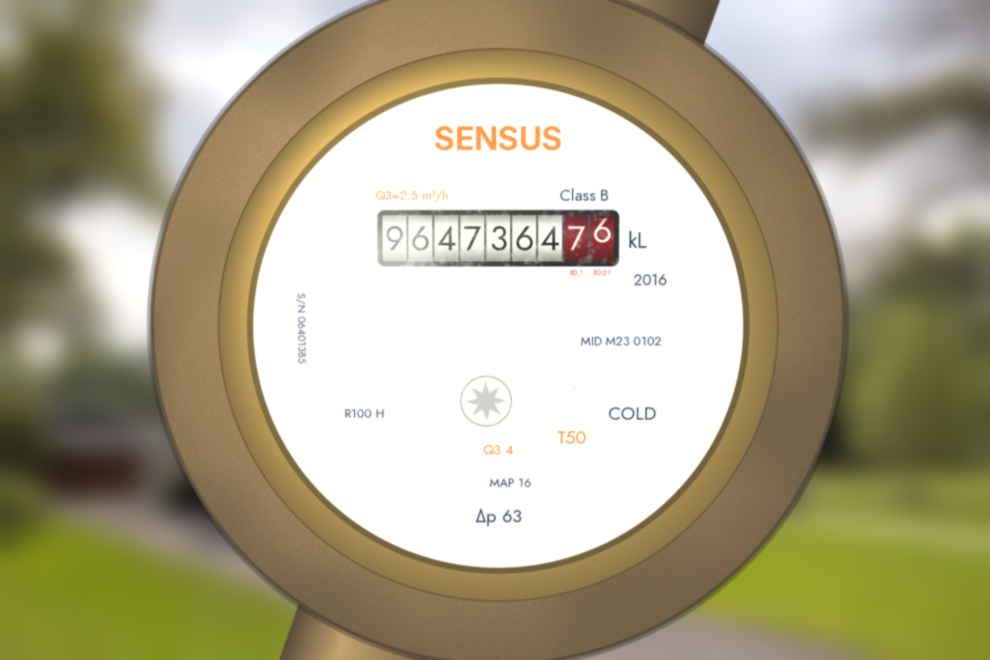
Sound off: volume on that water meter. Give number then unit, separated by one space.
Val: 9647364.76 kL
